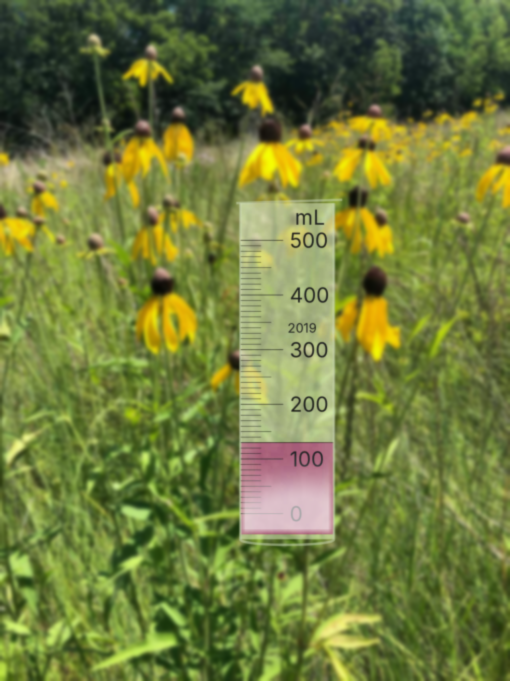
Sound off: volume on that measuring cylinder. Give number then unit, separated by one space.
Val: 130 mL
